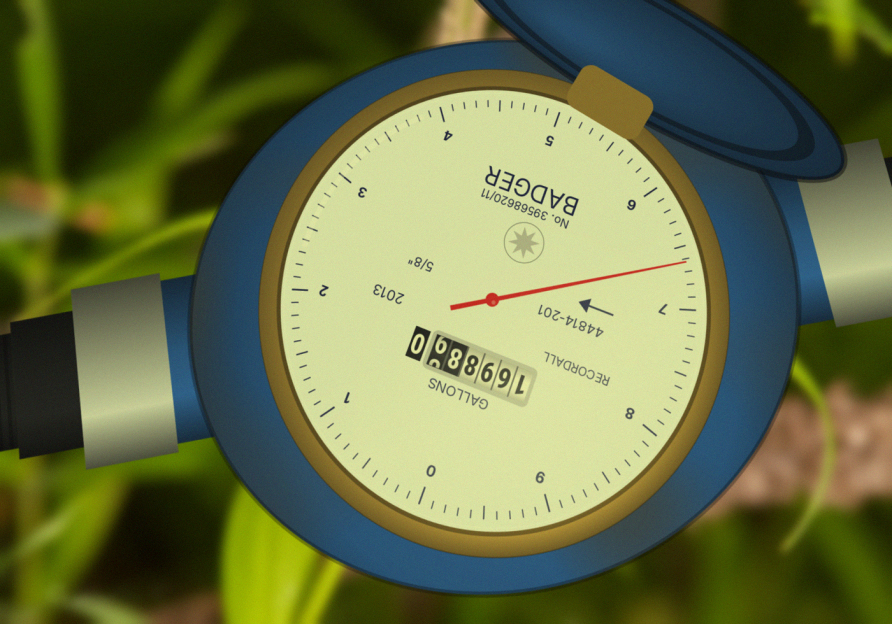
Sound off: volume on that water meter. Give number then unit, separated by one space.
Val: 1698886.6 gal
